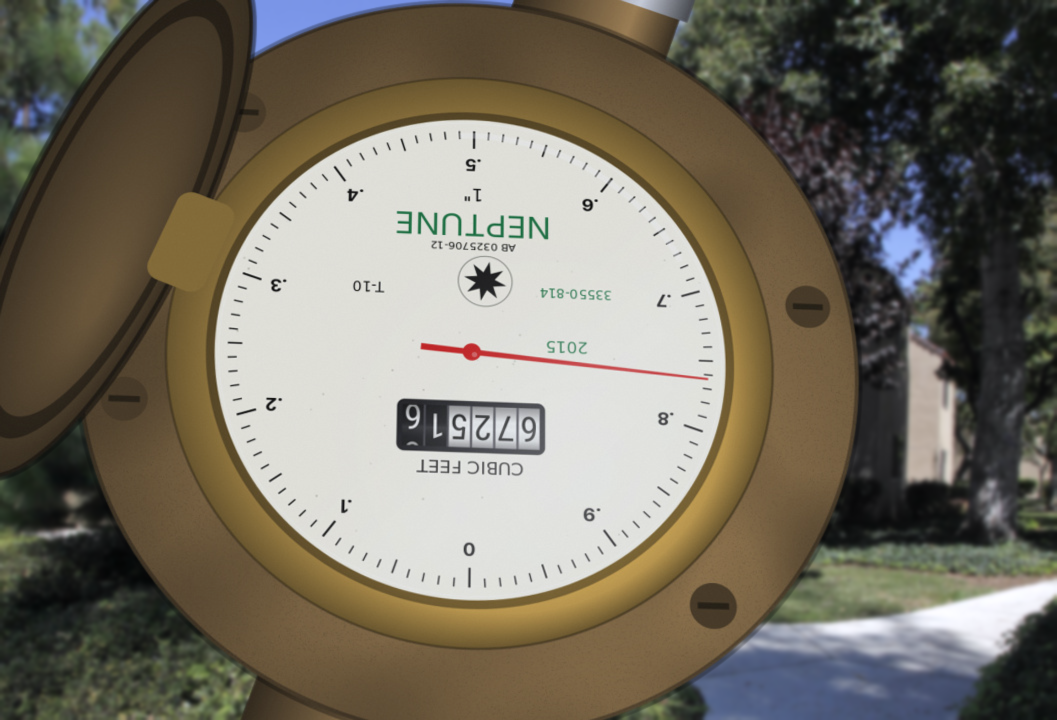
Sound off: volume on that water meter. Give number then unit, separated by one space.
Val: 672515.76 ft³
